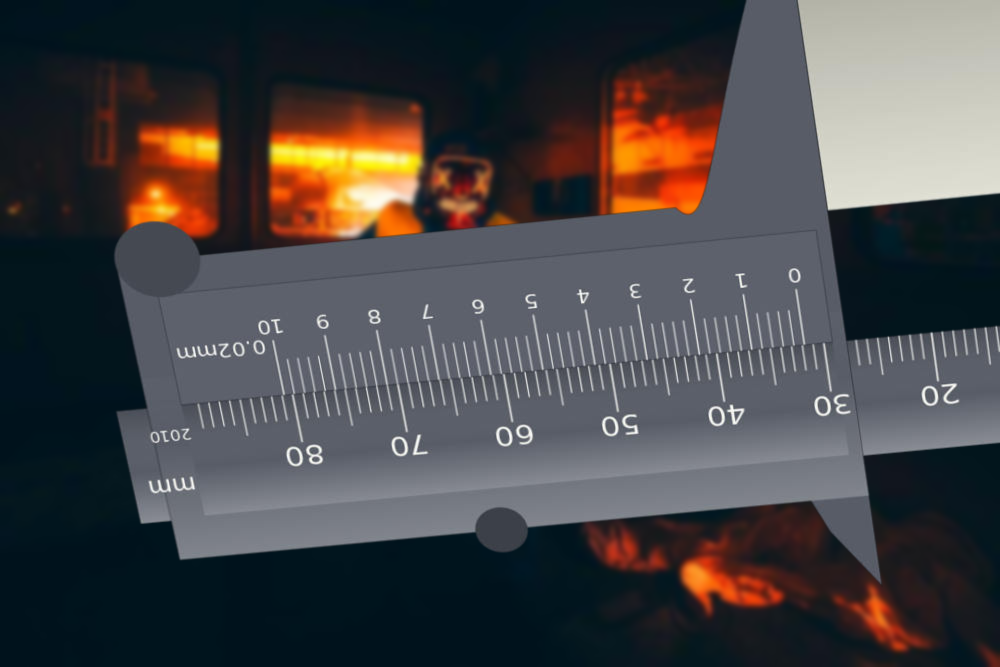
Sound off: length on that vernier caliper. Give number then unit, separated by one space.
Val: 31.8 mm
